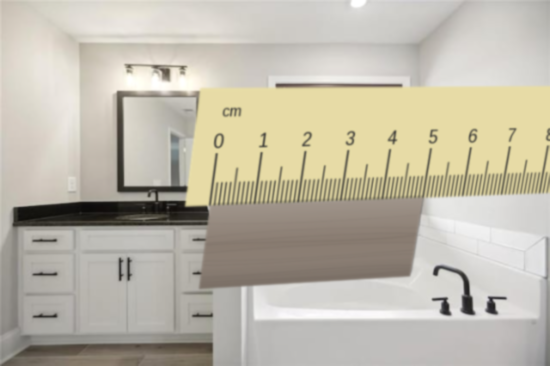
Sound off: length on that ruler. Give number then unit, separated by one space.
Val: 5 cm
